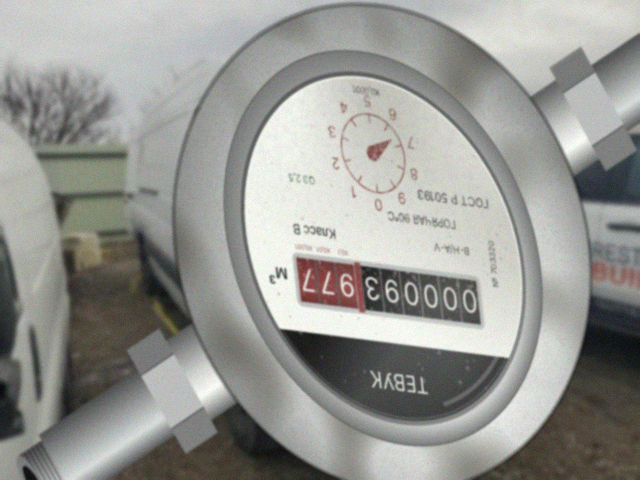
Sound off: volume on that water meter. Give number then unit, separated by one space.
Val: 93.9776 m³
